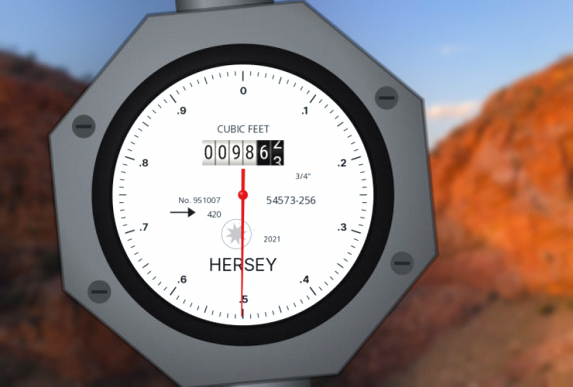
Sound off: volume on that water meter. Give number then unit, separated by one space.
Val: 9862.50 ft³
